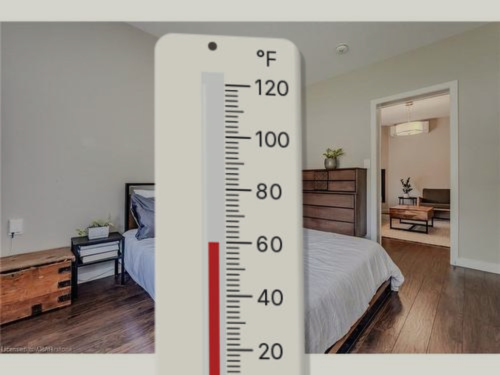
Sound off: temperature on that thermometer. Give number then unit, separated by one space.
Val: 60 °F
